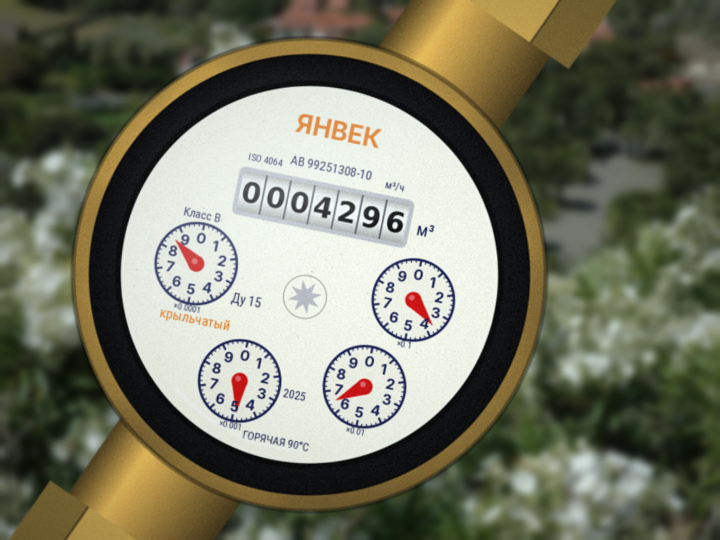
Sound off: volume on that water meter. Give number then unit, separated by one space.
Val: 4296.3648 m³
